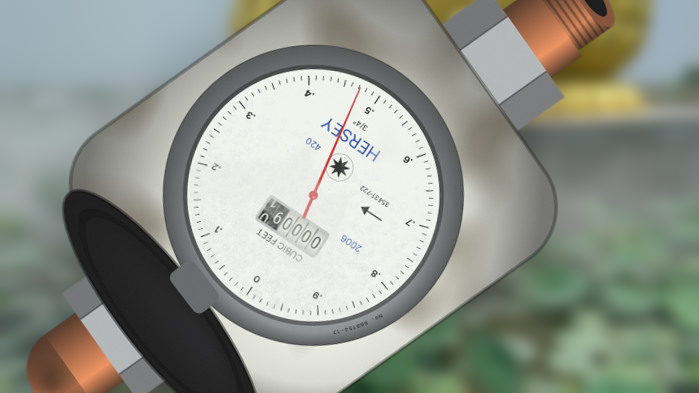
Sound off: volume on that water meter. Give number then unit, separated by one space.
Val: 90.47 ft³
